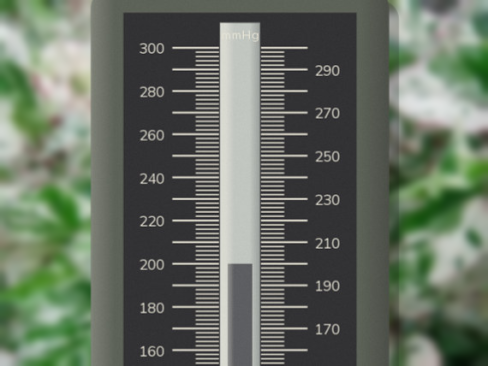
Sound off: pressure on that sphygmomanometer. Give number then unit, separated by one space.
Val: 200 mmHg
